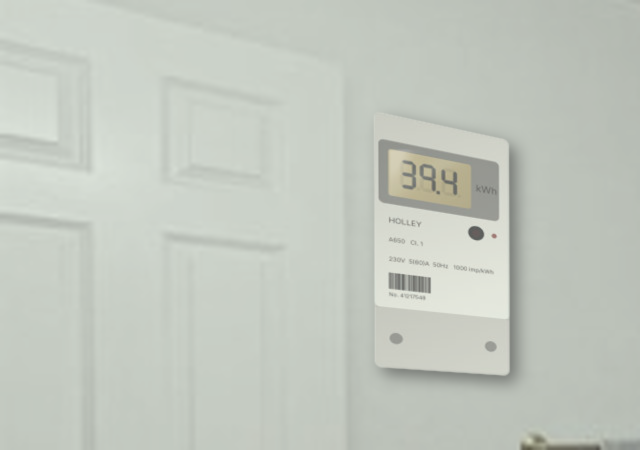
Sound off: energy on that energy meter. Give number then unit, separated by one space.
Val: 39.4 kWh
